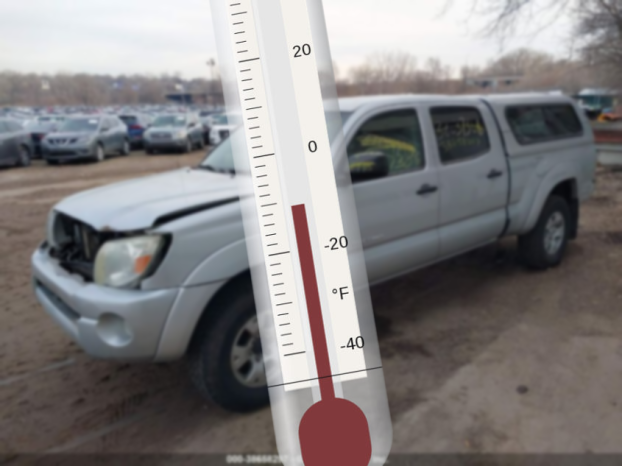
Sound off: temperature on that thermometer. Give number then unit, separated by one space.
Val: -11 °F
